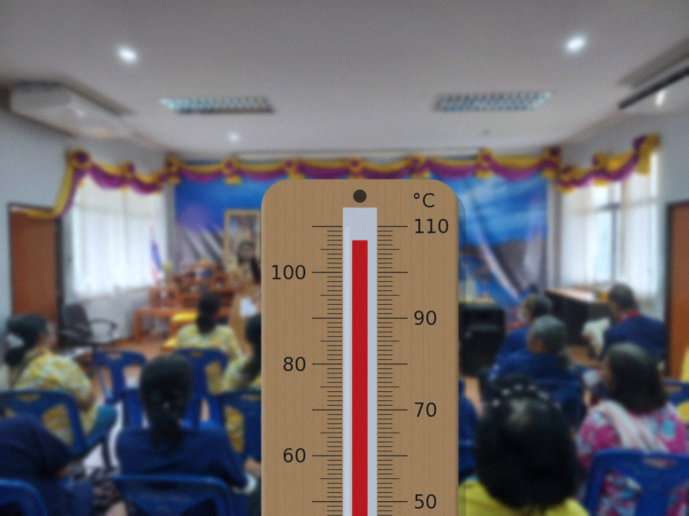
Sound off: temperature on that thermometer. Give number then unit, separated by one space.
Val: 107 °C
